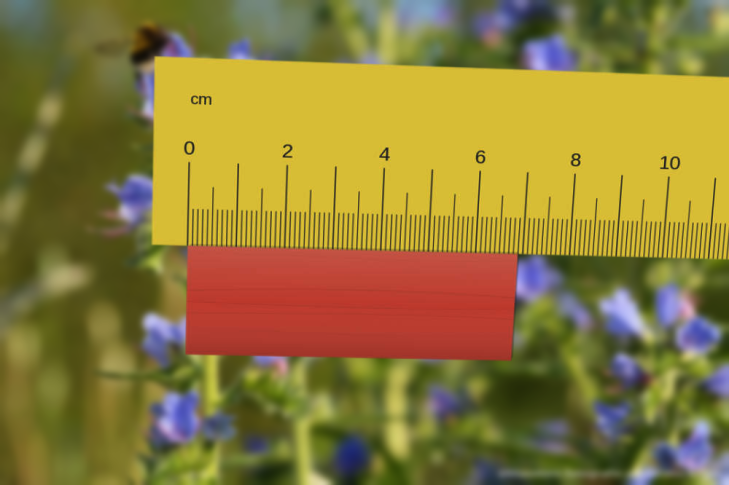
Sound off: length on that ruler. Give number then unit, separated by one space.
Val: 6.9 cm
